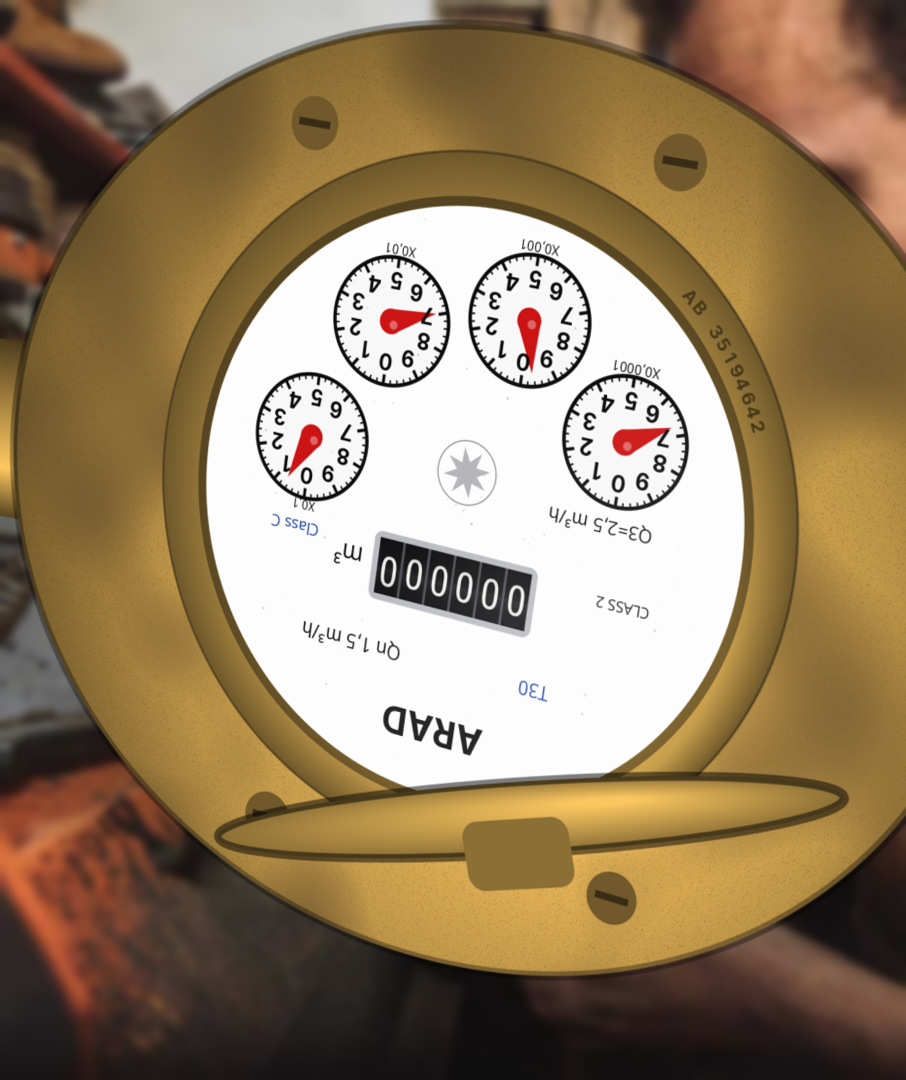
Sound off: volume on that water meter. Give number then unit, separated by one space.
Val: 0.0696 m³
